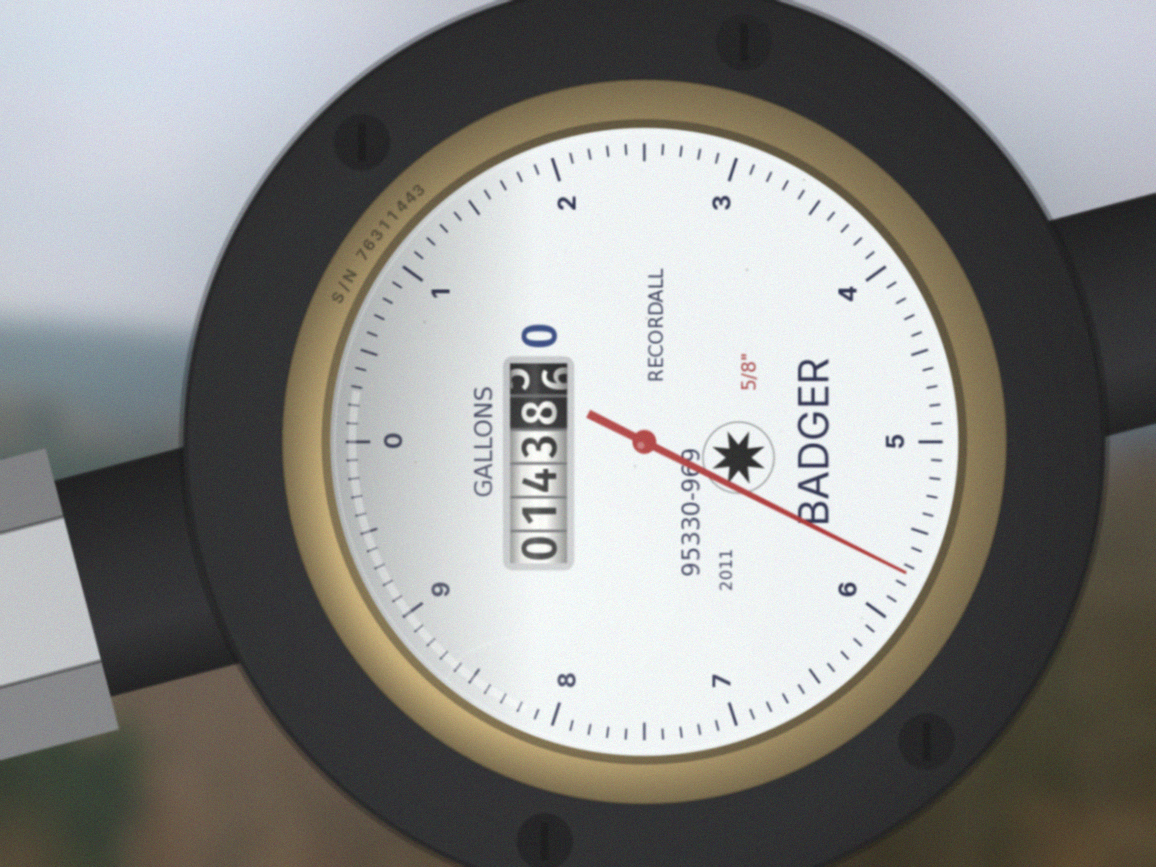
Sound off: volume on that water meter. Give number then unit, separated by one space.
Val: 143855.7 gal
